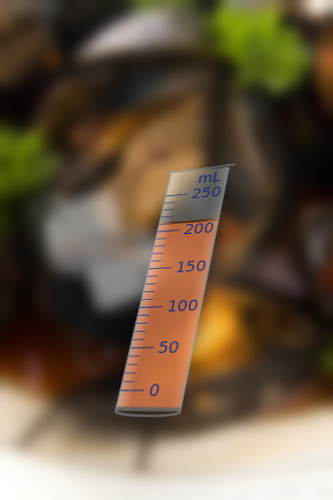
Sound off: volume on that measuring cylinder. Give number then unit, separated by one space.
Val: 210 mL
